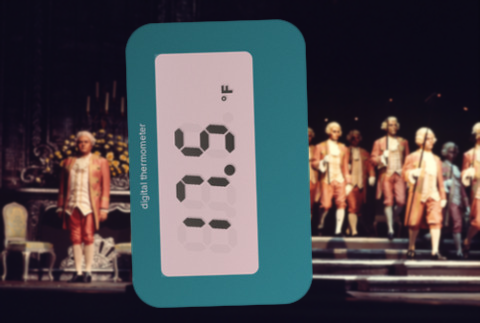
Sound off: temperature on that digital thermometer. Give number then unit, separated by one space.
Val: 17.5 °F
